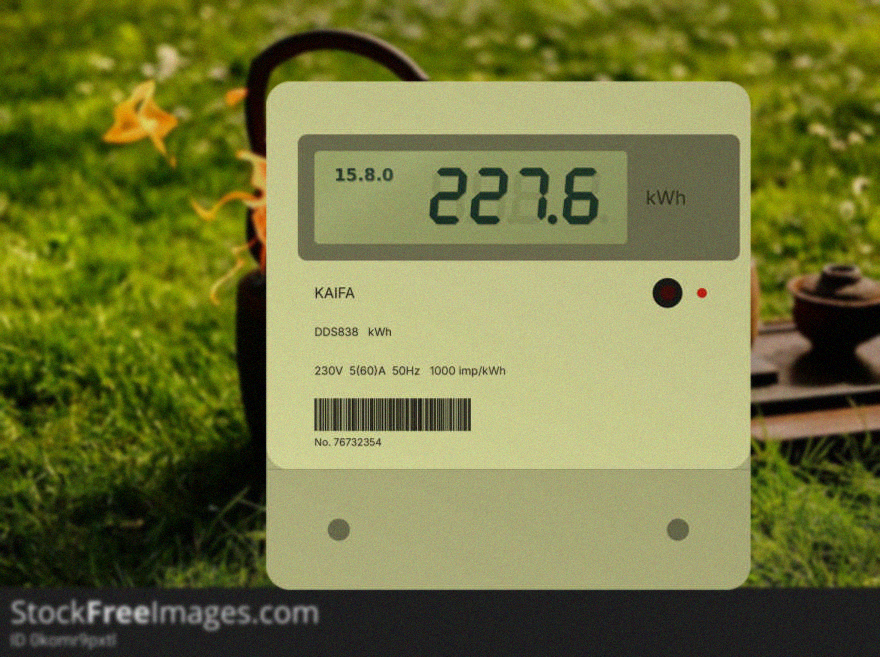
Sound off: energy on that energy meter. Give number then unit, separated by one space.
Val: 227.6 kWh
